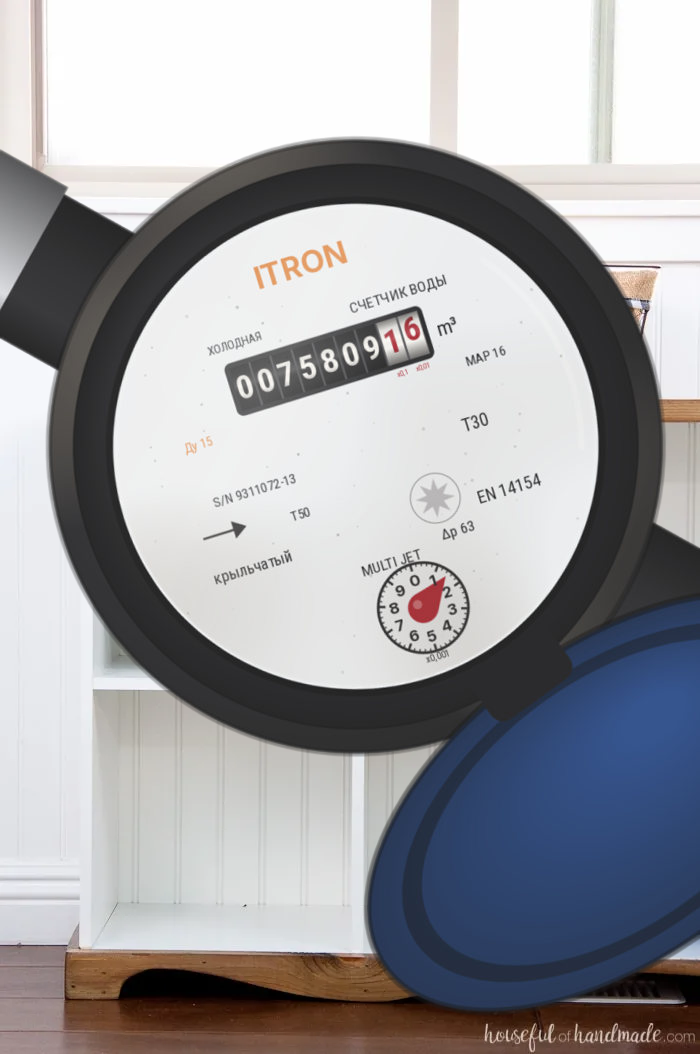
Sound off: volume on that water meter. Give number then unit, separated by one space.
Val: 75809.161 m³
